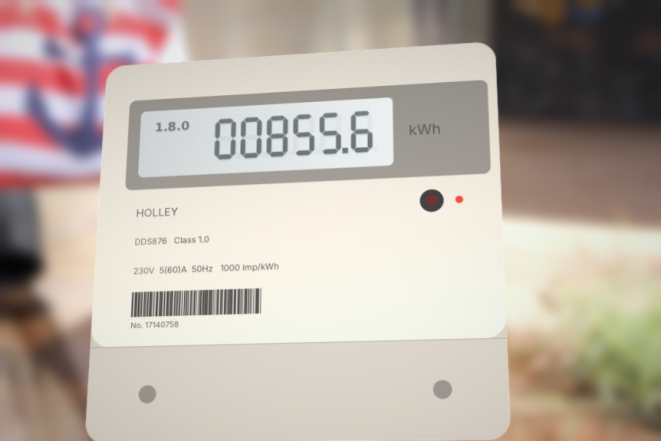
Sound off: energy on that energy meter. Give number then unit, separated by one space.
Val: 855.6 kWh
